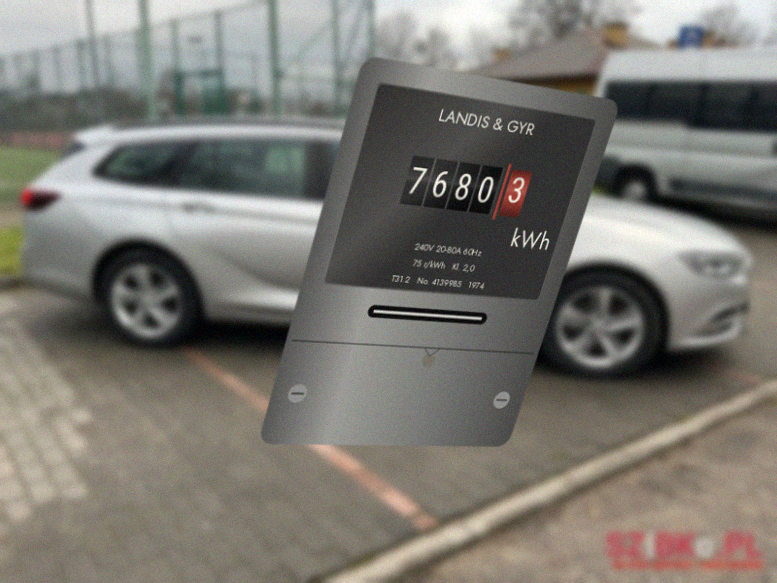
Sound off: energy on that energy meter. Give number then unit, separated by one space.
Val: 7680.3 kWh
